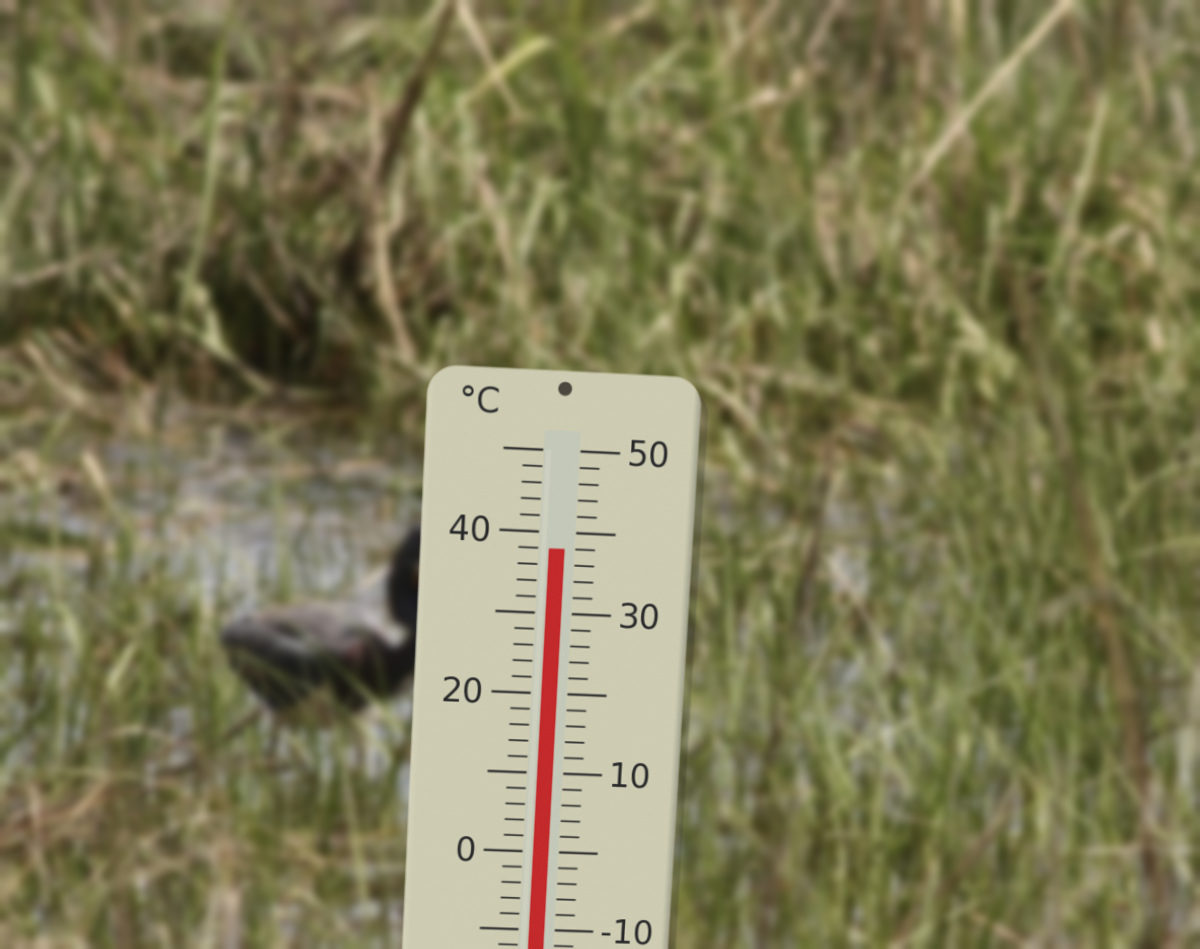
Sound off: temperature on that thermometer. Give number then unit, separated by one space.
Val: 38 °C
